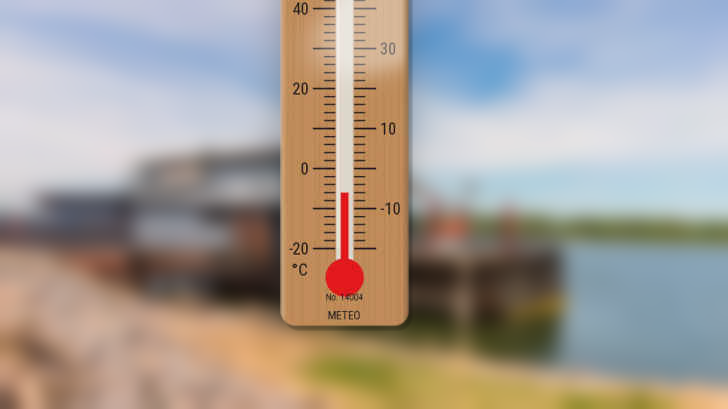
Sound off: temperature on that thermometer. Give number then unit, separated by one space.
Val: -6 °C
